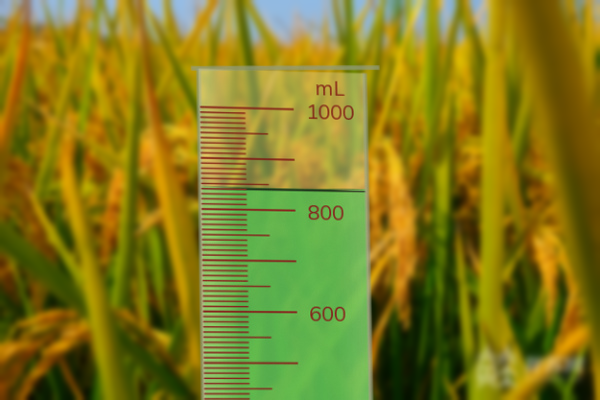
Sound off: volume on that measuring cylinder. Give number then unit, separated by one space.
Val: 840 mL
